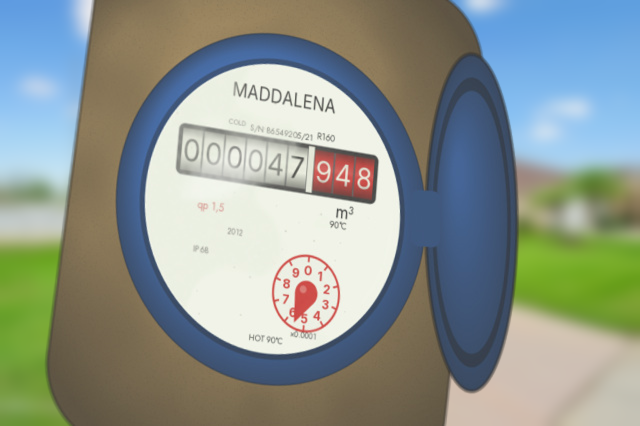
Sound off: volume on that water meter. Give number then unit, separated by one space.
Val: 47.9485 m³
